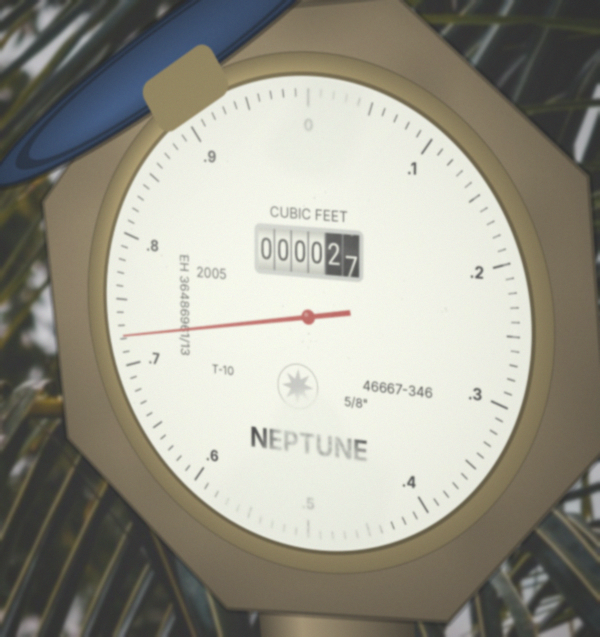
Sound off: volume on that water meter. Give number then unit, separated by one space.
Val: 26.72 ft³
